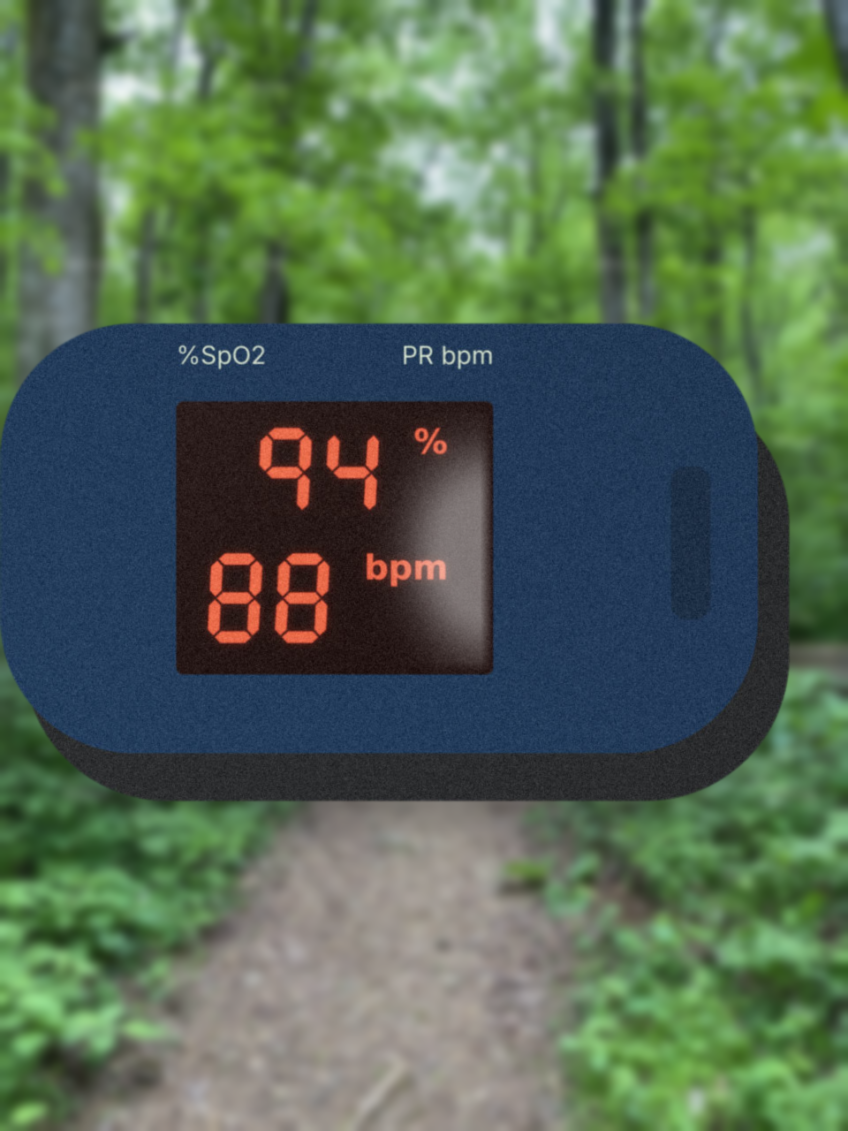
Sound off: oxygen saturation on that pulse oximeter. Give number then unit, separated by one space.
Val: 94 %
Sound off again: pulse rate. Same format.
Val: 88 bpm
